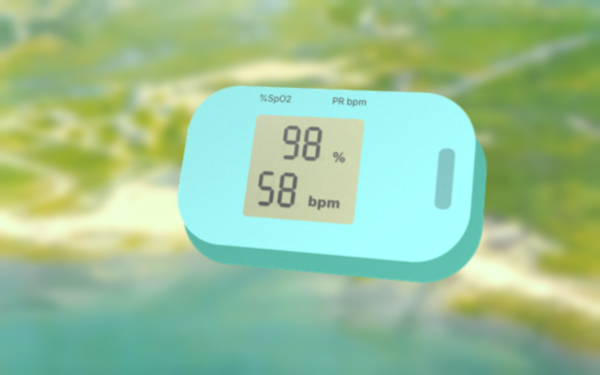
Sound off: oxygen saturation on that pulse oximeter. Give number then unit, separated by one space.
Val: 98 %
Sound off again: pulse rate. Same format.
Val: 58 bpm
